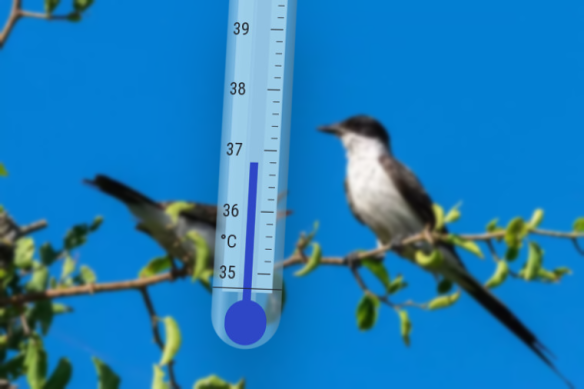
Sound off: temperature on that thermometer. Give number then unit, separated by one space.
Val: 36.8 °C
